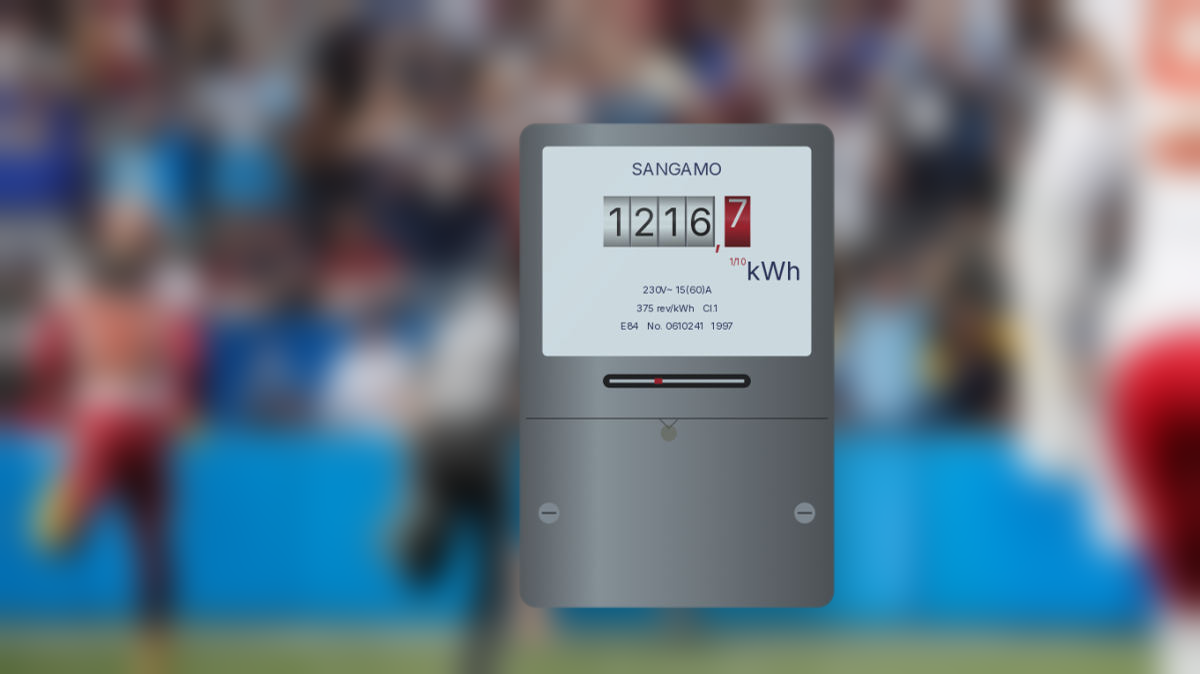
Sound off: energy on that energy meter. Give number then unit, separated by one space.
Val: 1216.7 kWh
